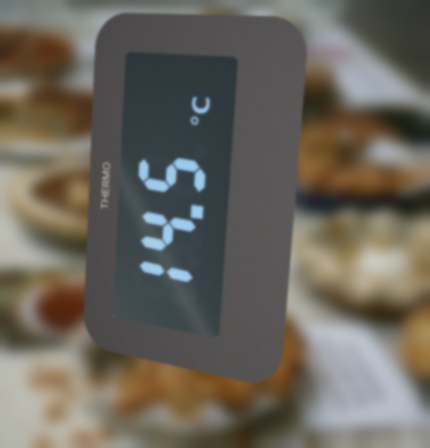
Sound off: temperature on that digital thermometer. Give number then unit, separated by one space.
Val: 14.5 °C
